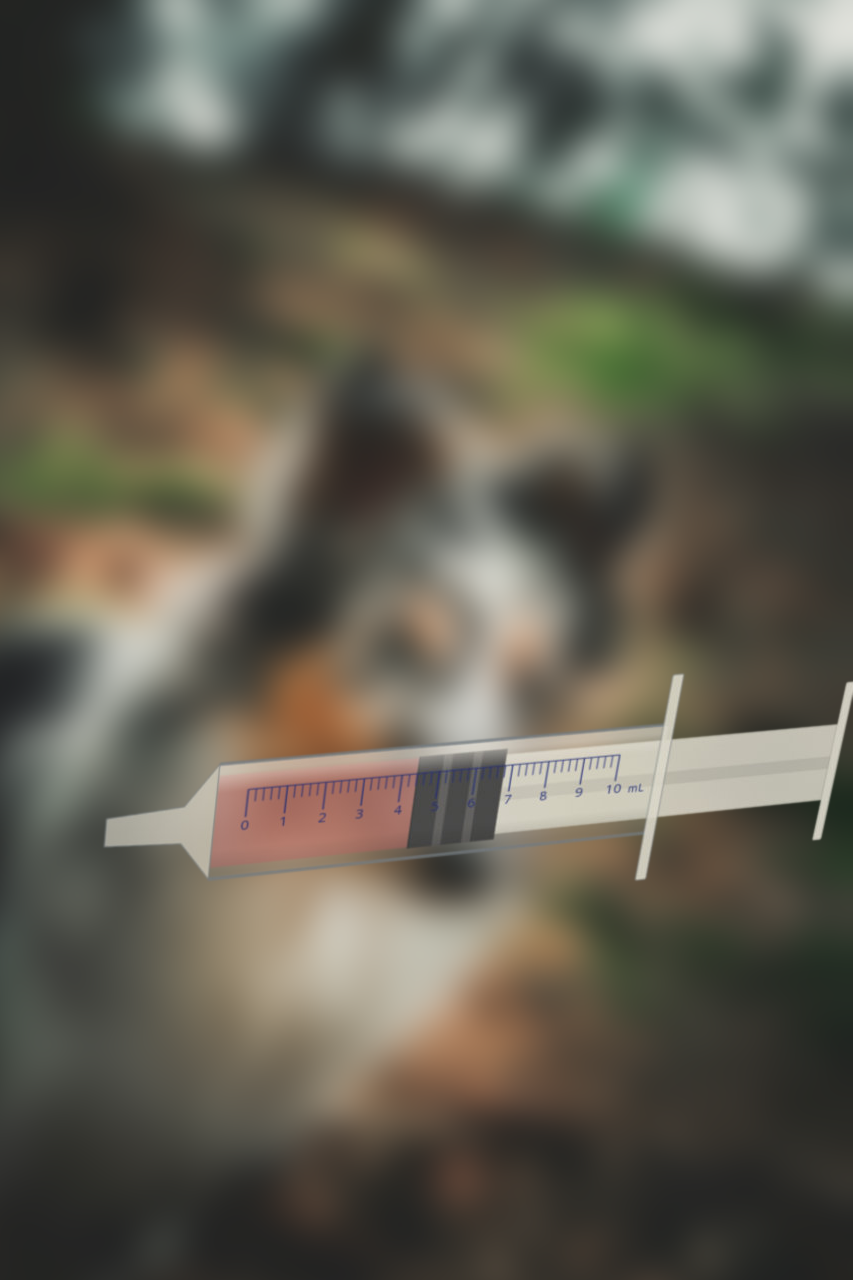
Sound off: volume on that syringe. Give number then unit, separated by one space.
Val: 4.4 mL
